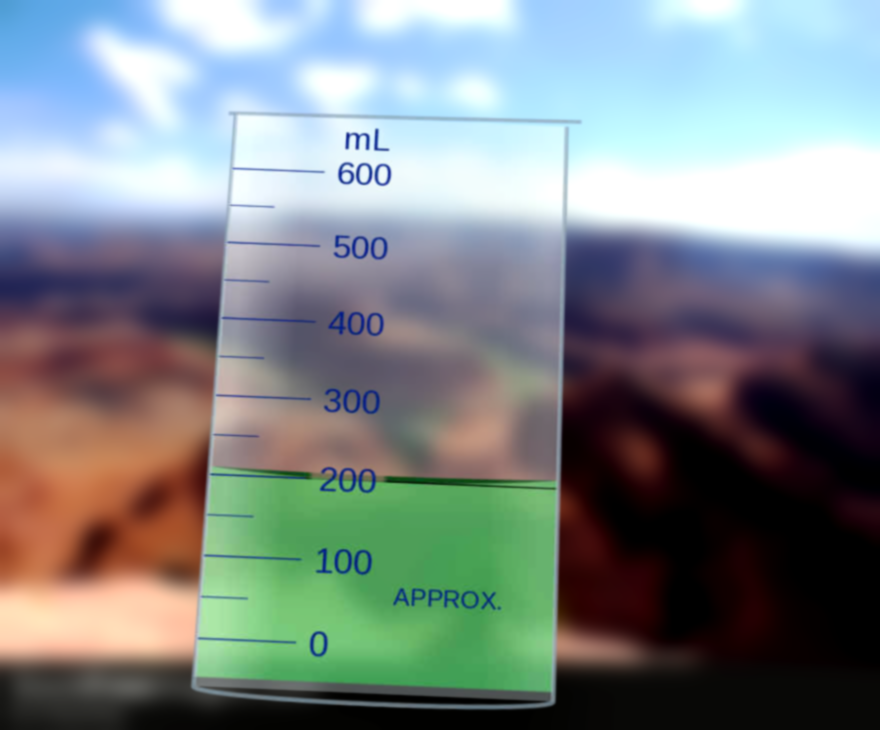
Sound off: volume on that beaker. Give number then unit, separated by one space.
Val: 200 mL
